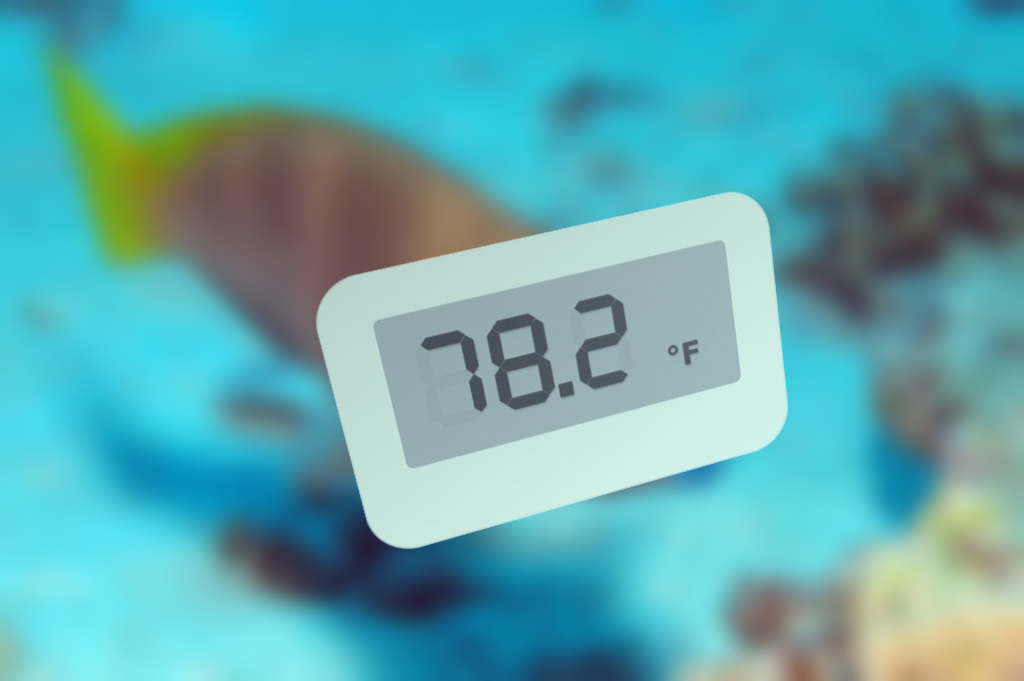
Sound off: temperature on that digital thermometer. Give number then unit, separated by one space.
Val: 78.2 °F
